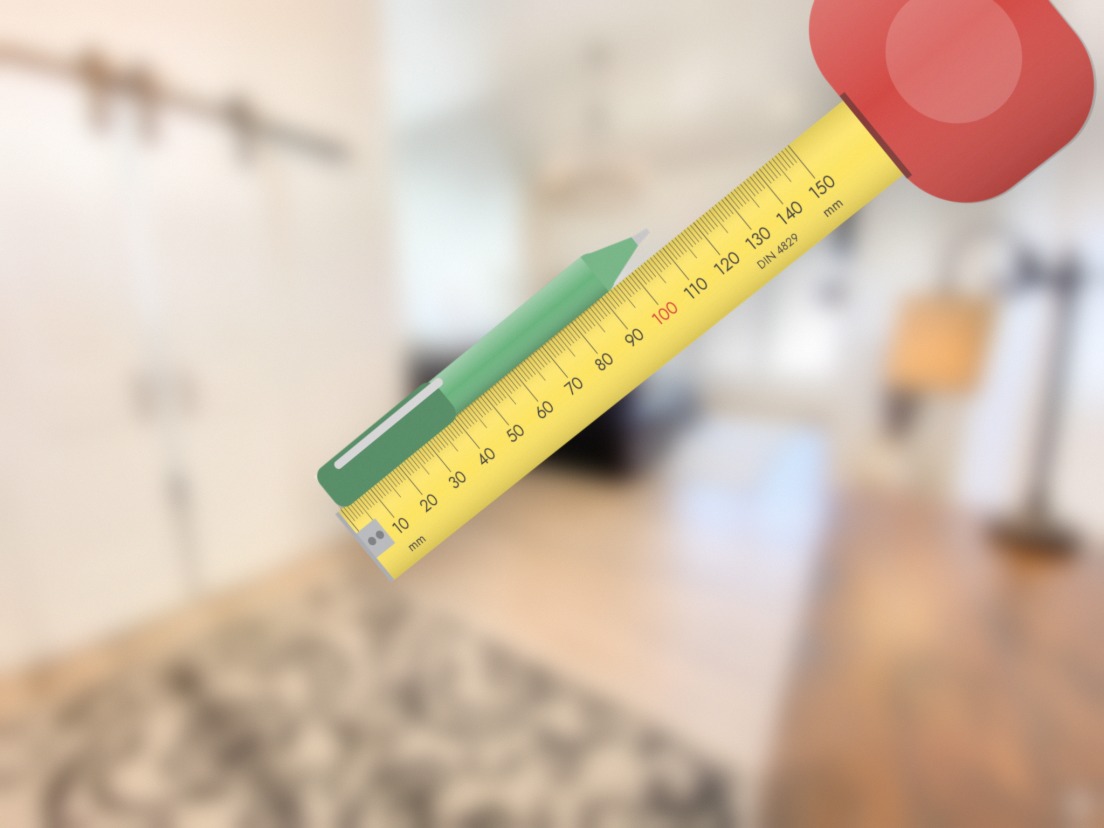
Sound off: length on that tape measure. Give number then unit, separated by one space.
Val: 110 mm
